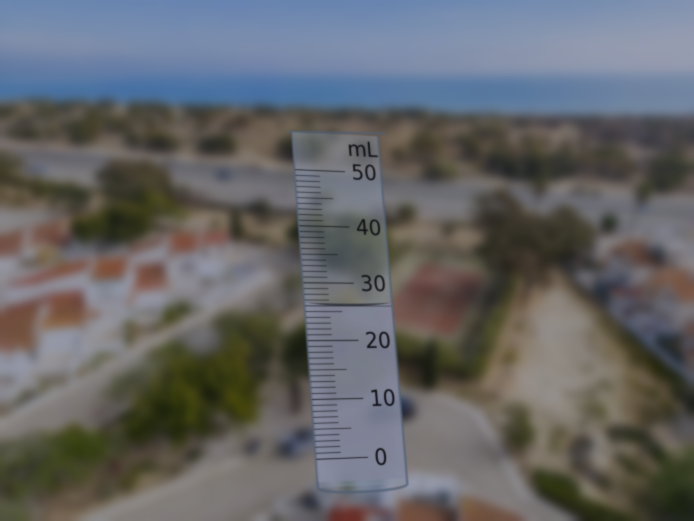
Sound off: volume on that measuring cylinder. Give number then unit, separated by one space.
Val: 26 mL
